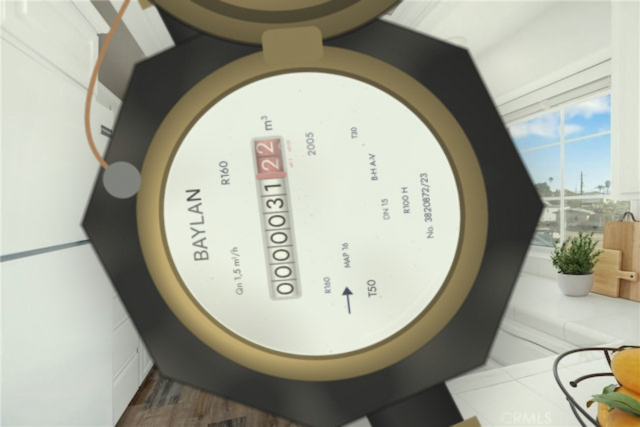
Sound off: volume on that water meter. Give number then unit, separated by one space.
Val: 31.22 m³
